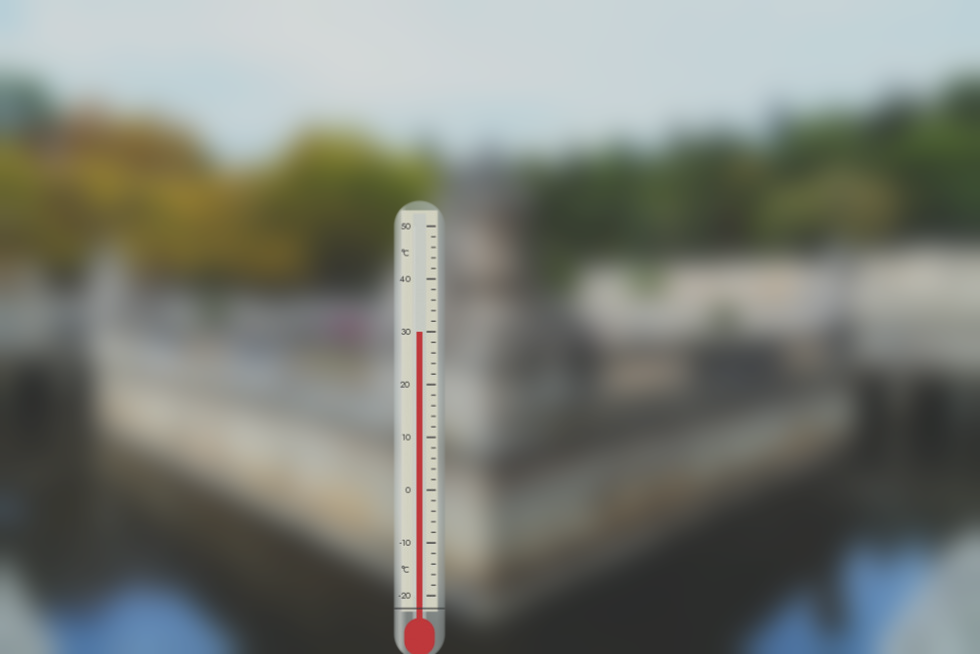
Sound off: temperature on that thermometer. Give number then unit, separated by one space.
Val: 30 °C
